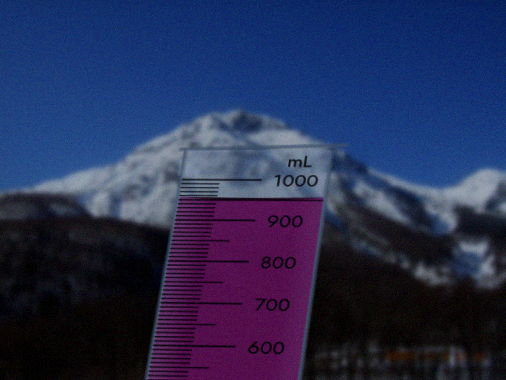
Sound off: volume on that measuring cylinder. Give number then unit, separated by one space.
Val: 950 mL
